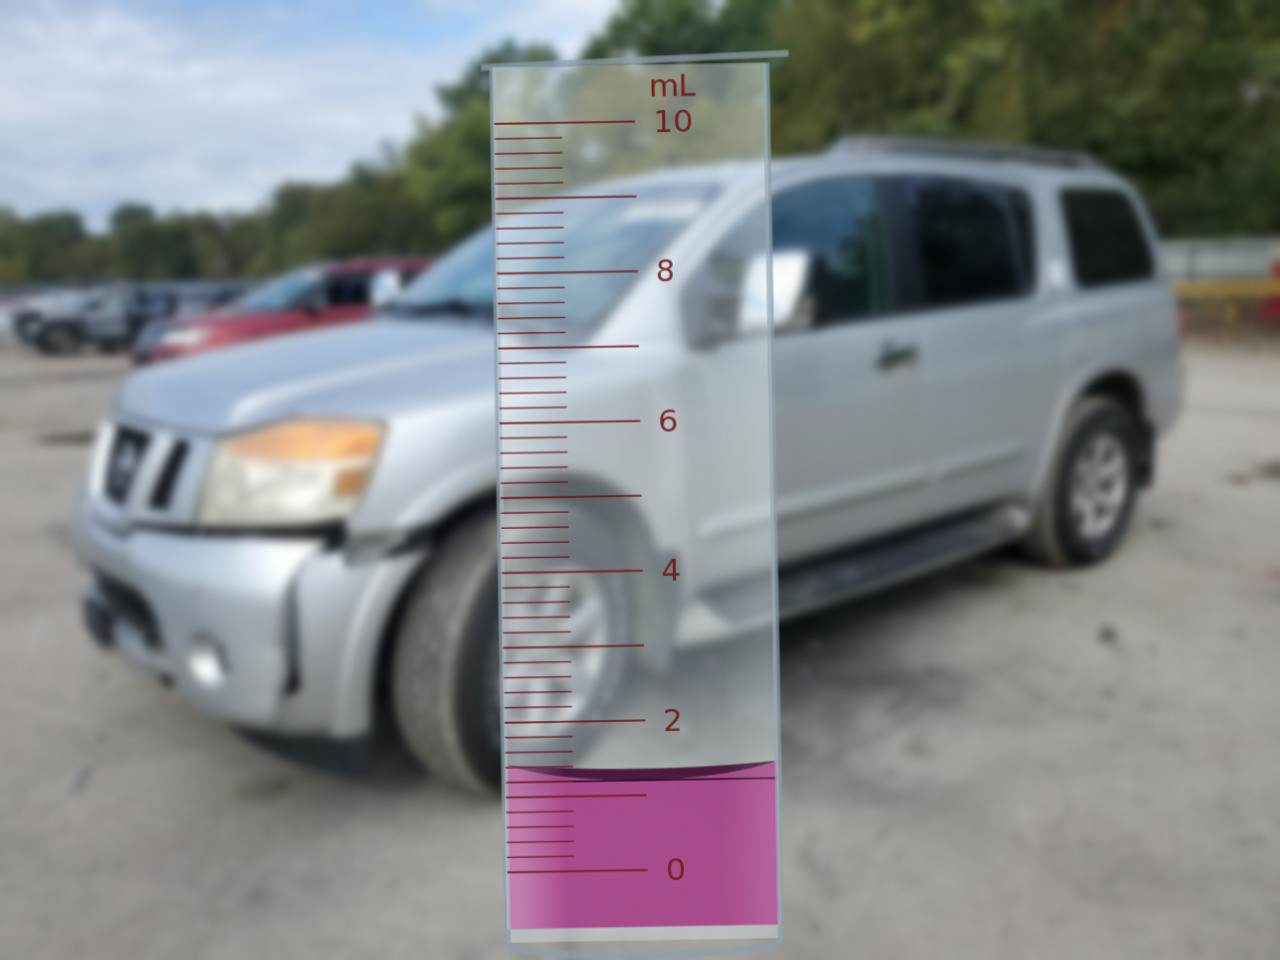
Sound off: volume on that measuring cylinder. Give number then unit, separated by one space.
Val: 1.2 mL
